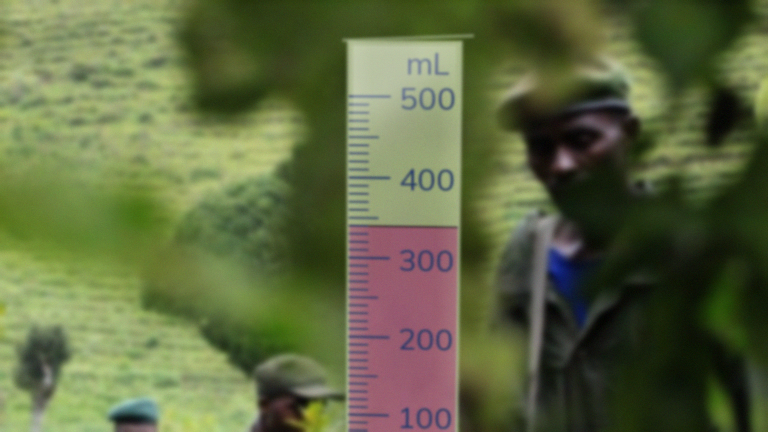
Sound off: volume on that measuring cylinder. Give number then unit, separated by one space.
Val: 340 mL
